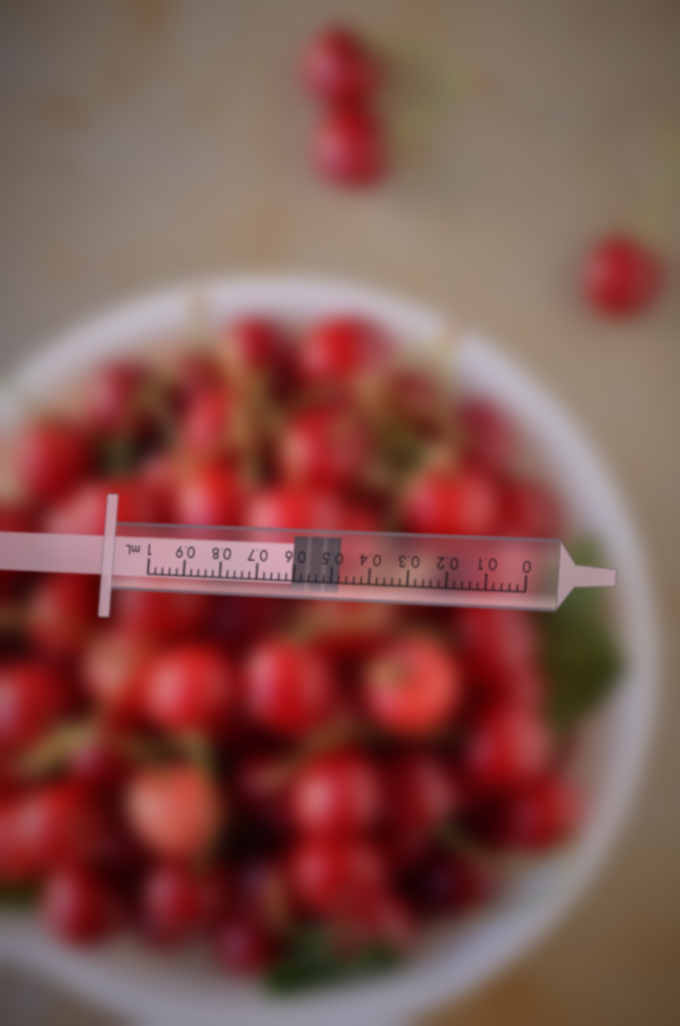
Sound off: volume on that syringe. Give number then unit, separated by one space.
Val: 0.48 mL
